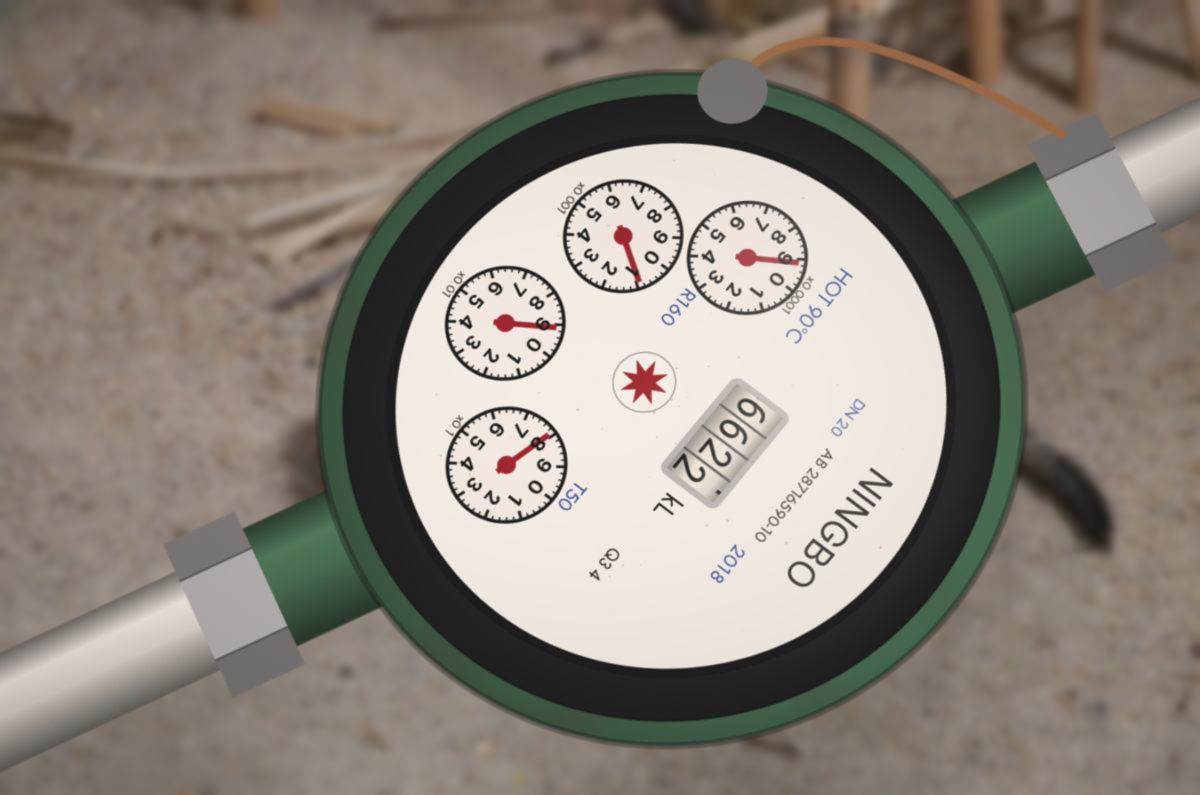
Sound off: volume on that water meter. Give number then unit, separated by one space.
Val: 6621.7909 kL
